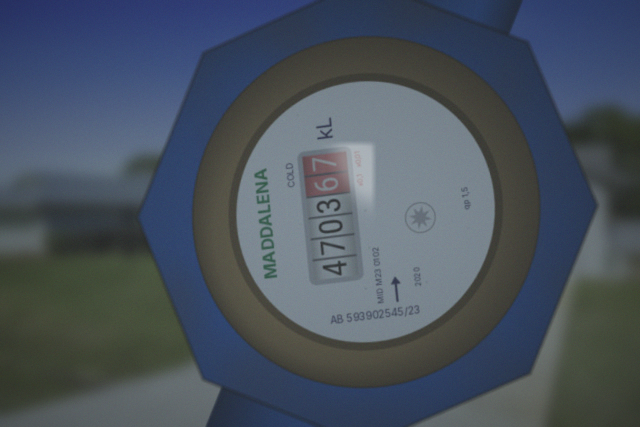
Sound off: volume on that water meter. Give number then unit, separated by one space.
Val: 4703.67 kL
